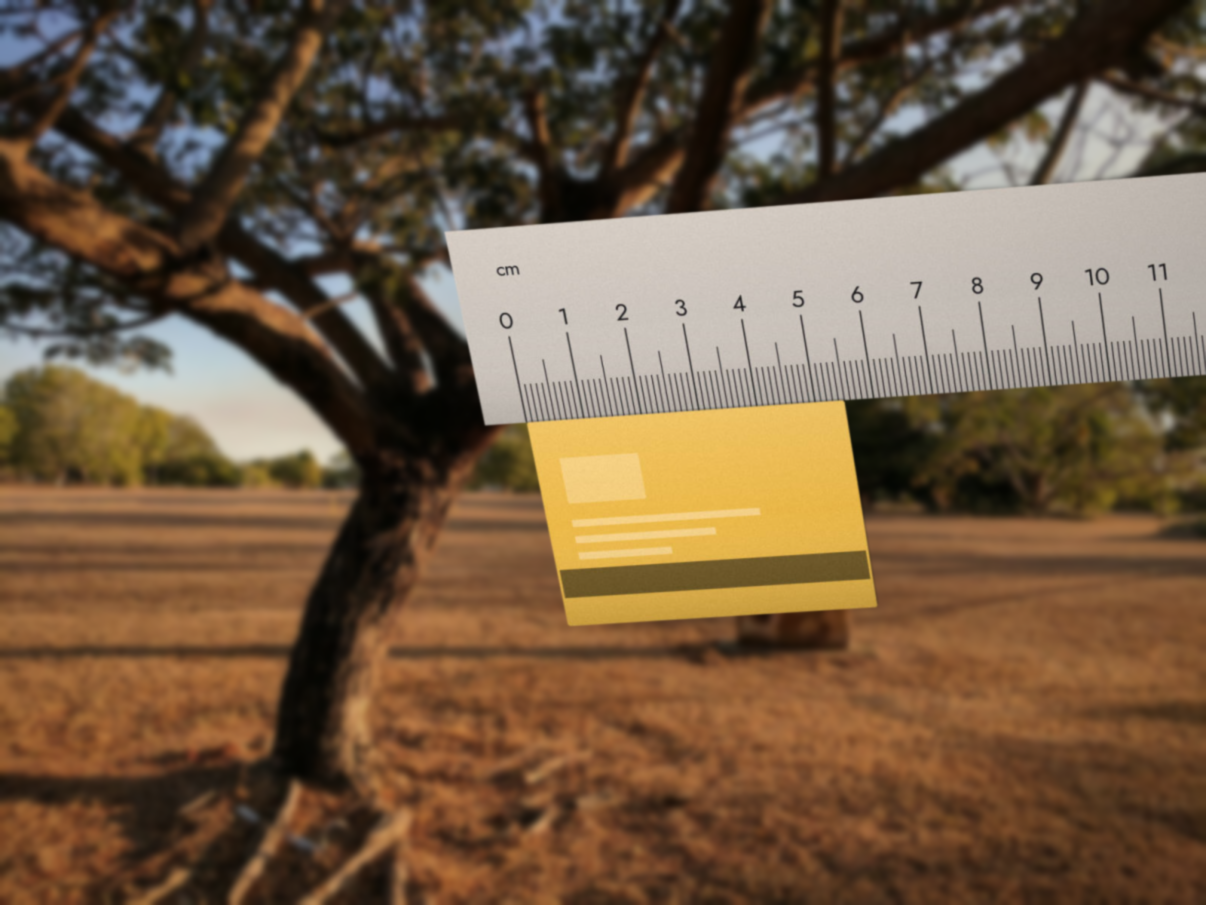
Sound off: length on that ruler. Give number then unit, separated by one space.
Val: 5.5 cm
